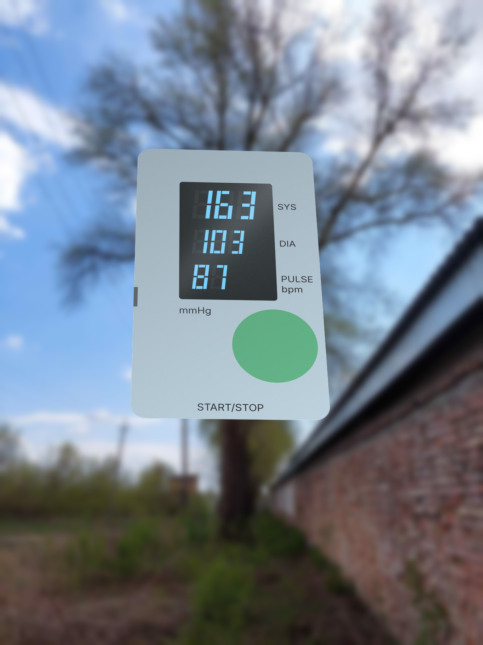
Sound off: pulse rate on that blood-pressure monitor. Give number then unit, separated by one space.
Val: 87 bpm
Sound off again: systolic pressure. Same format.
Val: 163 mmHg
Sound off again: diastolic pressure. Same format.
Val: 103 mmHg
